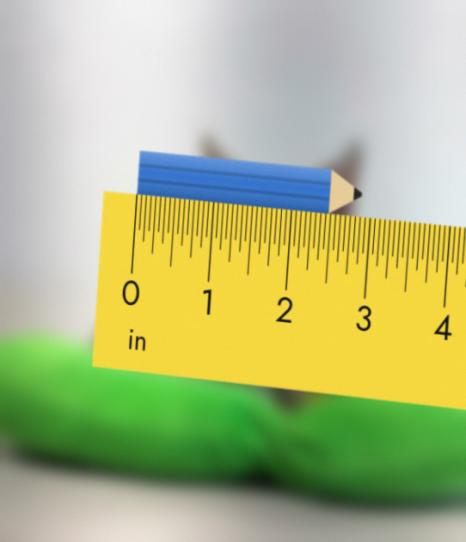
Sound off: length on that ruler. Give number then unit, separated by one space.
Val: 2.875 in
